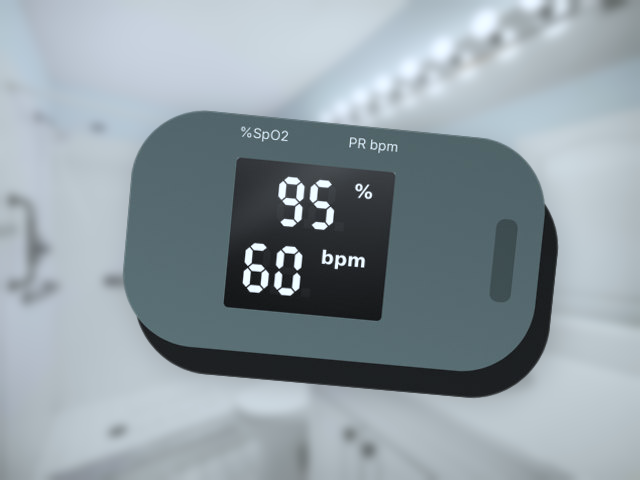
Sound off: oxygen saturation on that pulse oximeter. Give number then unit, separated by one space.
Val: 95 %
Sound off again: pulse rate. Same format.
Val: 60 bpm
